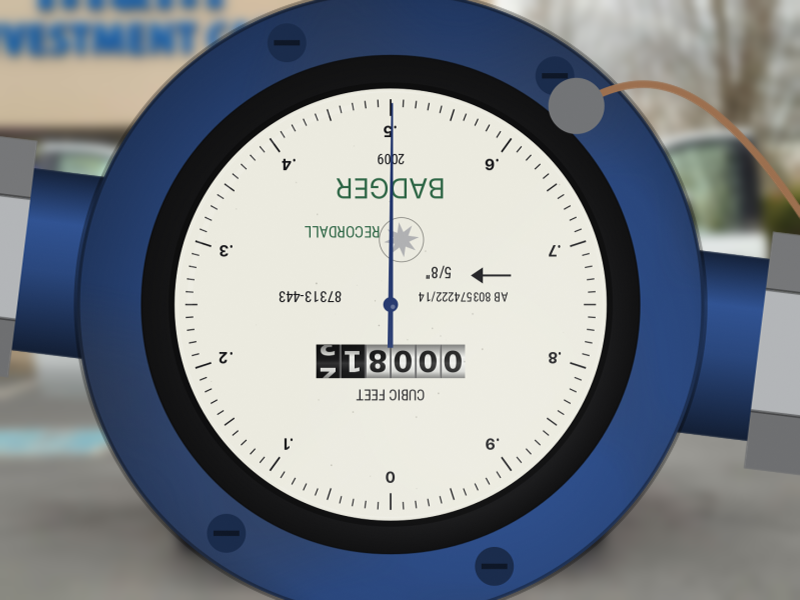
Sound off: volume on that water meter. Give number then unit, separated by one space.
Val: 812.50 ft³
